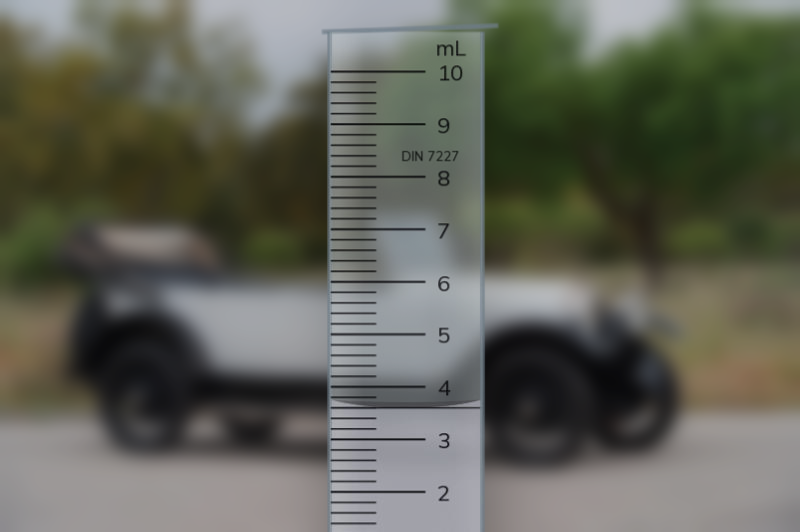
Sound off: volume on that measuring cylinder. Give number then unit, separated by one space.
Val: 3.6 mL
